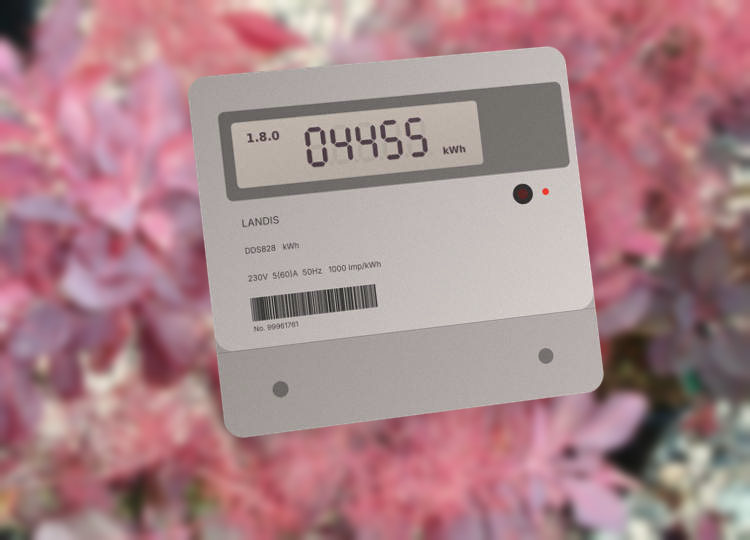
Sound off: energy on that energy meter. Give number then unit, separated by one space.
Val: 4455 kWh
